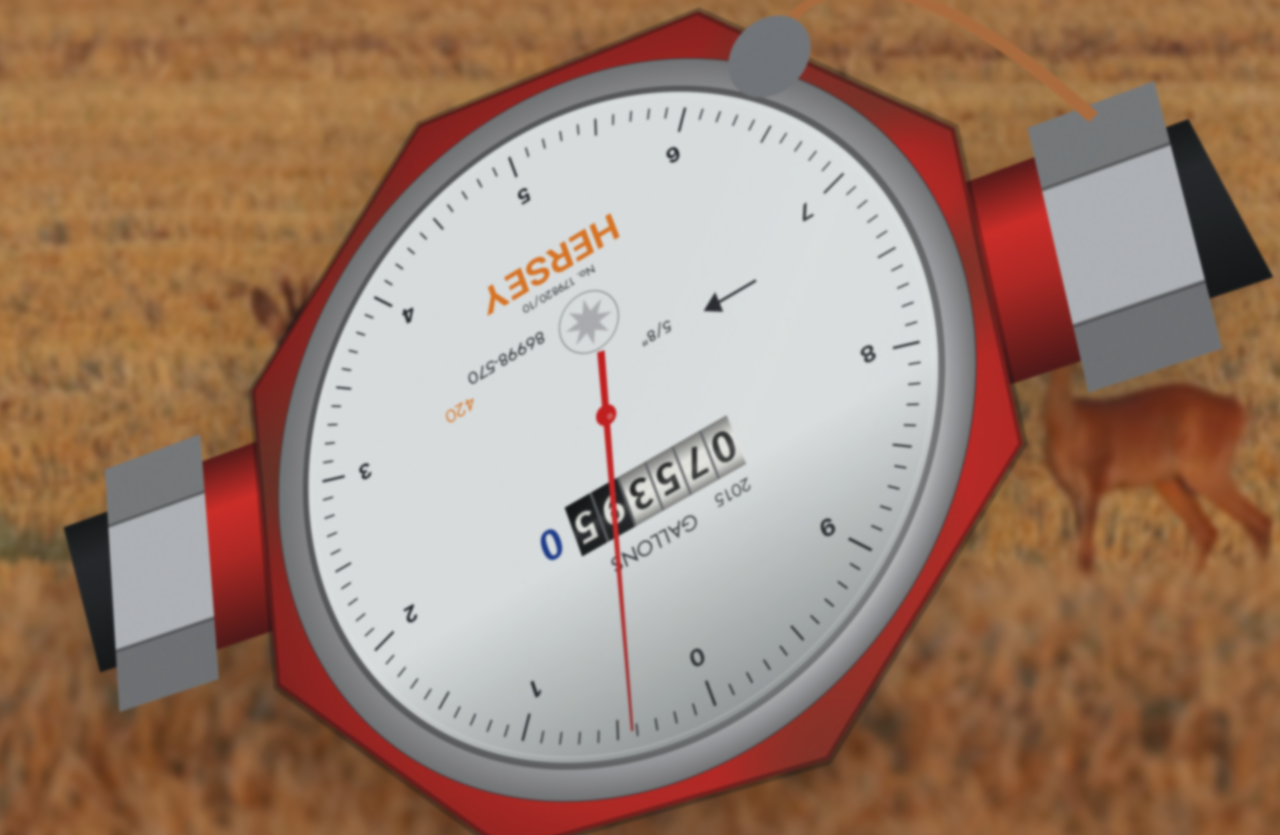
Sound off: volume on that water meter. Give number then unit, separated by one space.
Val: 753950.4 gal
